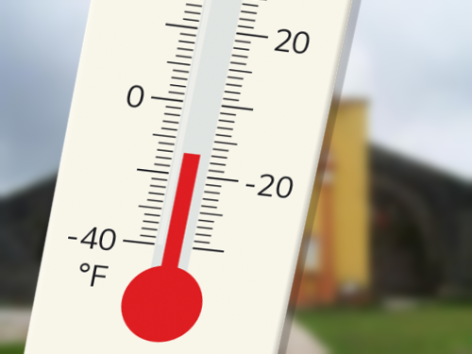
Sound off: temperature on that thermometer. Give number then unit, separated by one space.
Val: -14 °F
